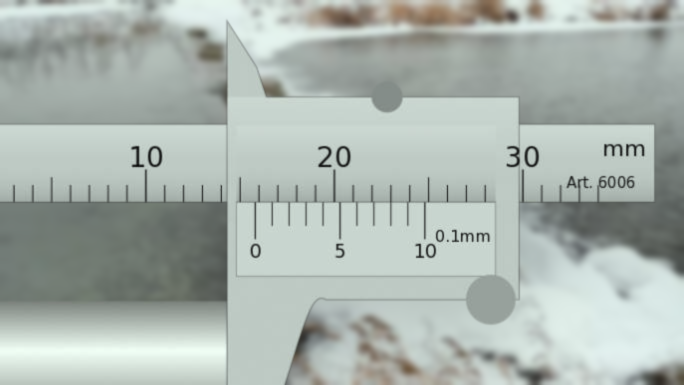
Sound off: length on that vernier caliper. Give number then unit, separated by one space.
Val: 15.8 mm
